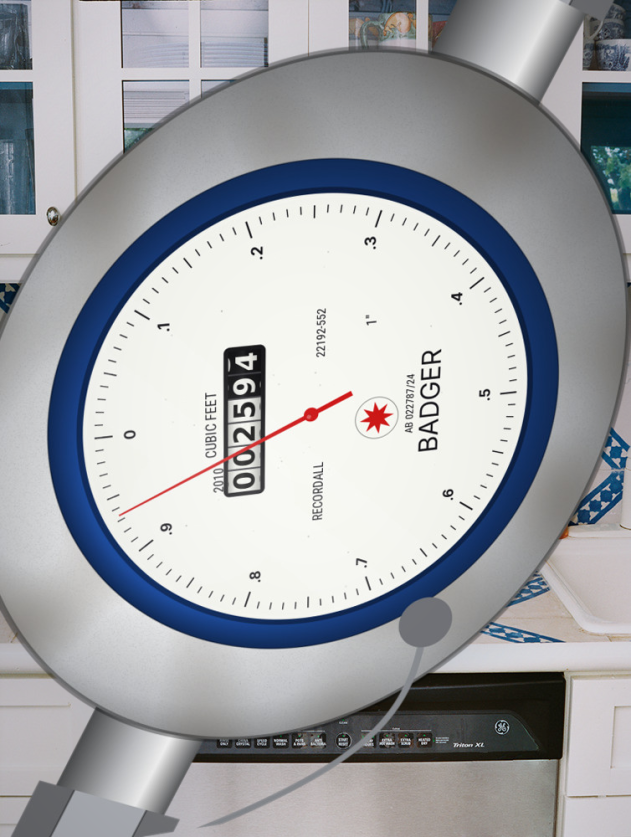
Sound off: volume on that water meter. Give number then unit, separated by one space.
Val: 2593.93 ft³
